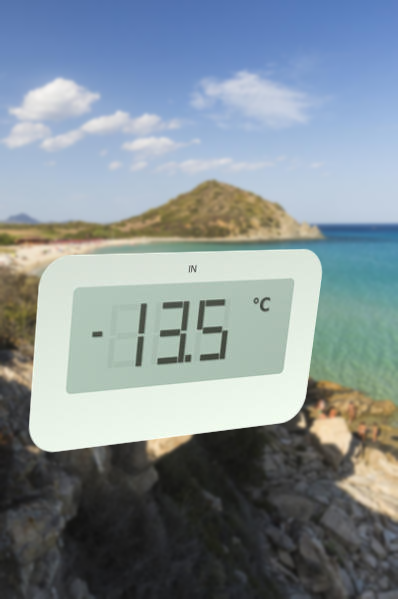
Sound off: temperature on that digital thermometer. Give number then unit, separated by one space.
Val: -13.5 °C
